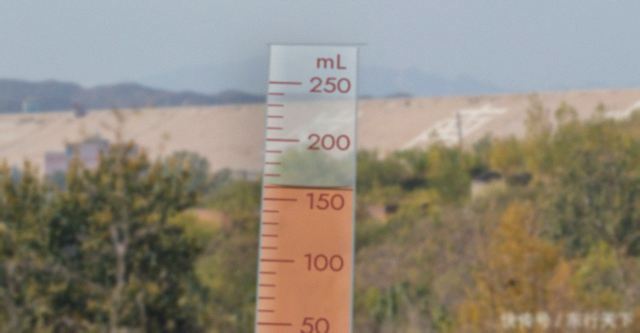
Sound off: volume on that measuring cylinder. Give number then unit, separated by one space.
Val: 160 mL
